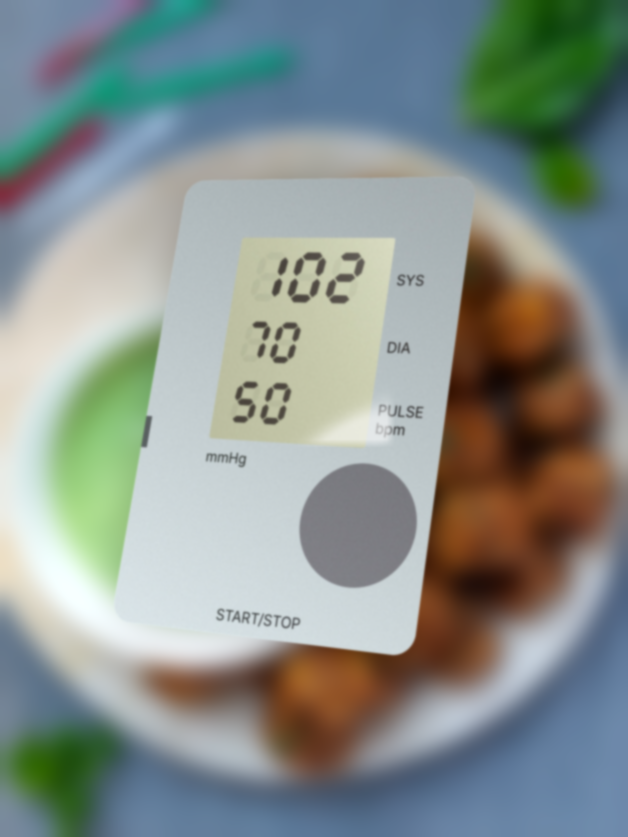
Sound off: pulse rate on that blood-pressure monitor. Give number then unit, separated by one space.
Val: 50 bpm
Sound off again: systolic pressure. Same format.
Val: 102 mmHg
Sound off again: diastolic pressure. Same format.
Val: 70 mmHg
